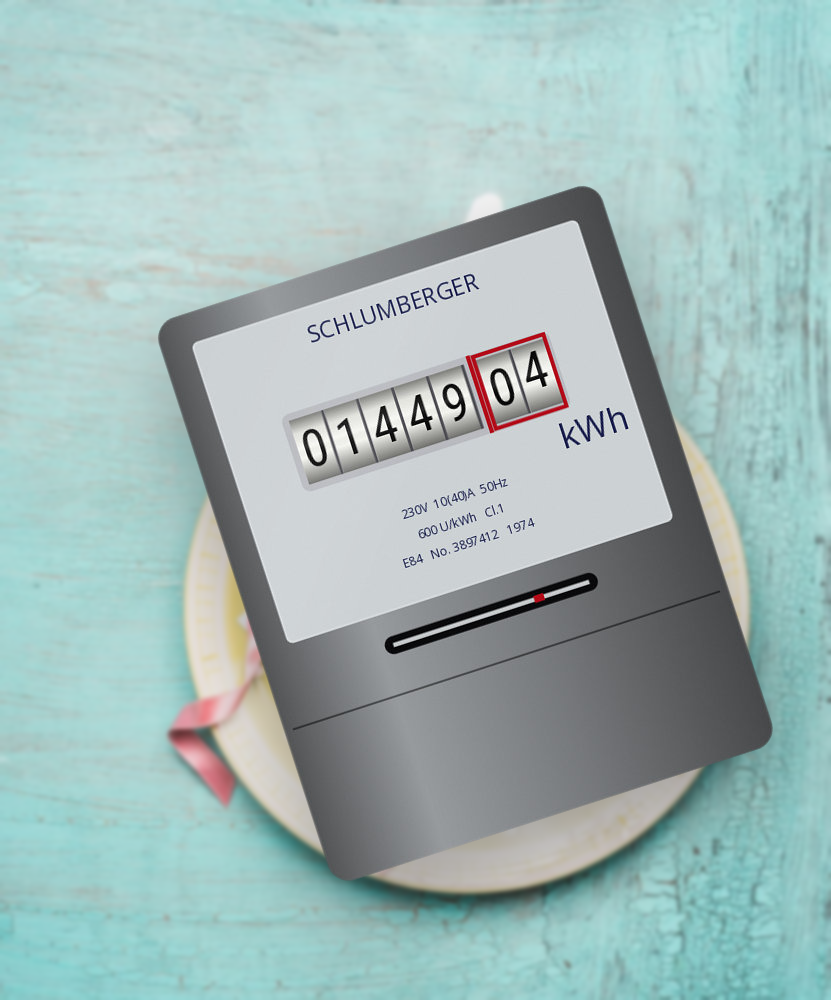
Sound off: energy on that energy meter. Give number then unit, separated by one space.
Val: 1449.04 kWh
